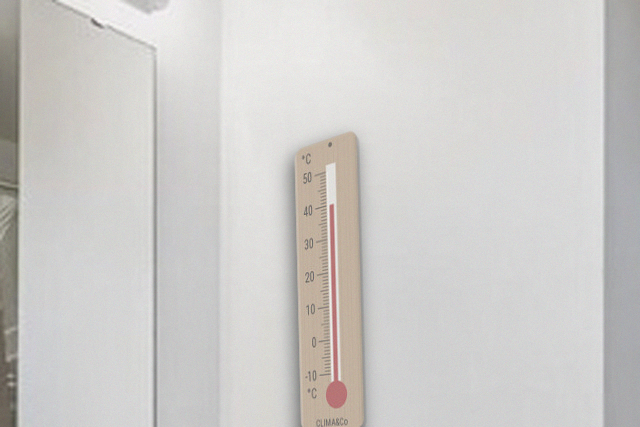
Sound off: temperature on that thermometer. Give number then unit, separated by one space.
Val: 40 °C
